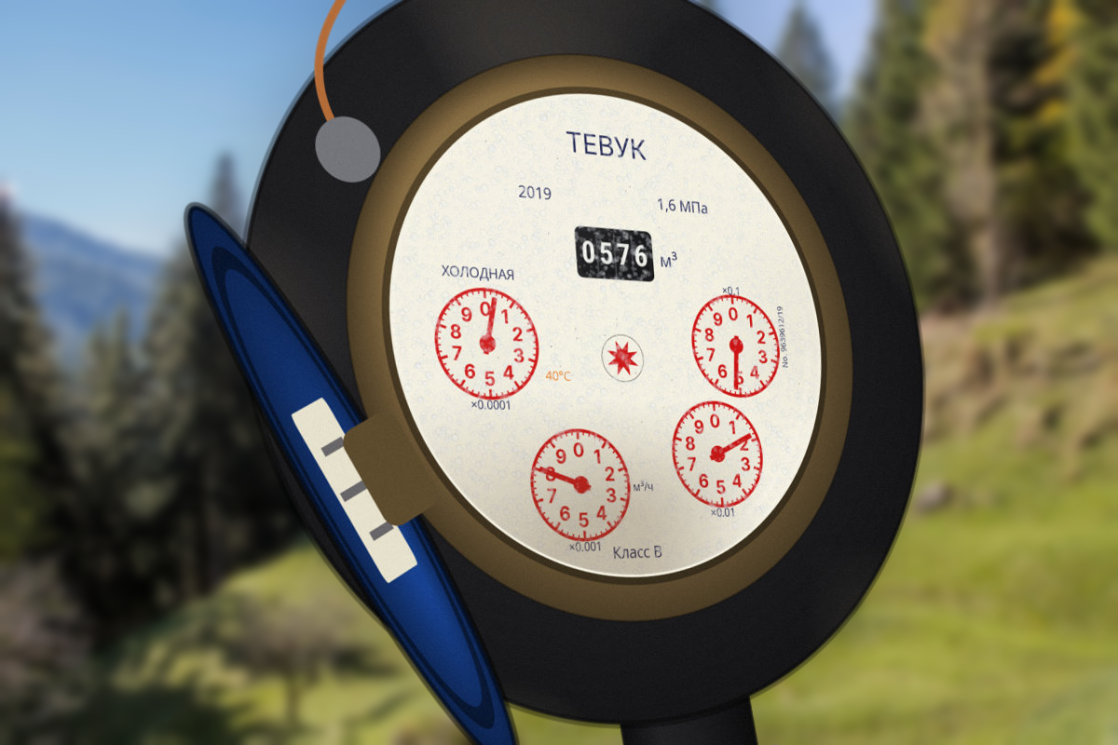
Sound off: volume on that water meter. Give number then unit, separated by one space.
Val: 576.5180 m³
